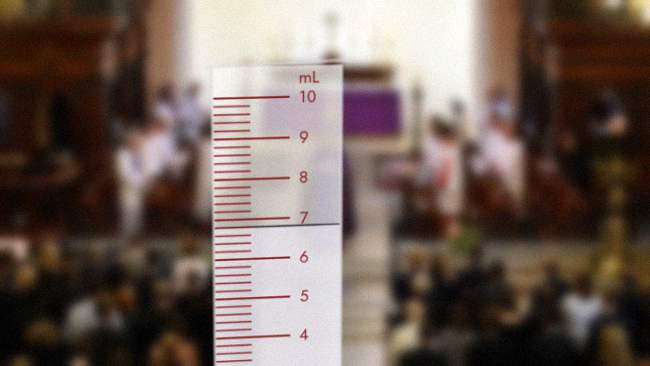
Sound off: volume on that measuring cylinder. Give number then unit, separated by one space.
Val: 6.8 mL
